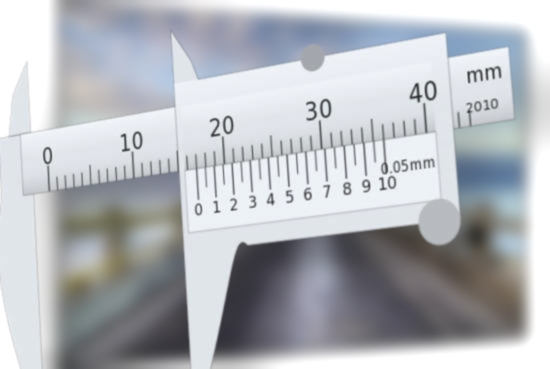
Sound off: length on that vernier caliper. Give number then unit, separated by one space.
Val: 17.0 mm
